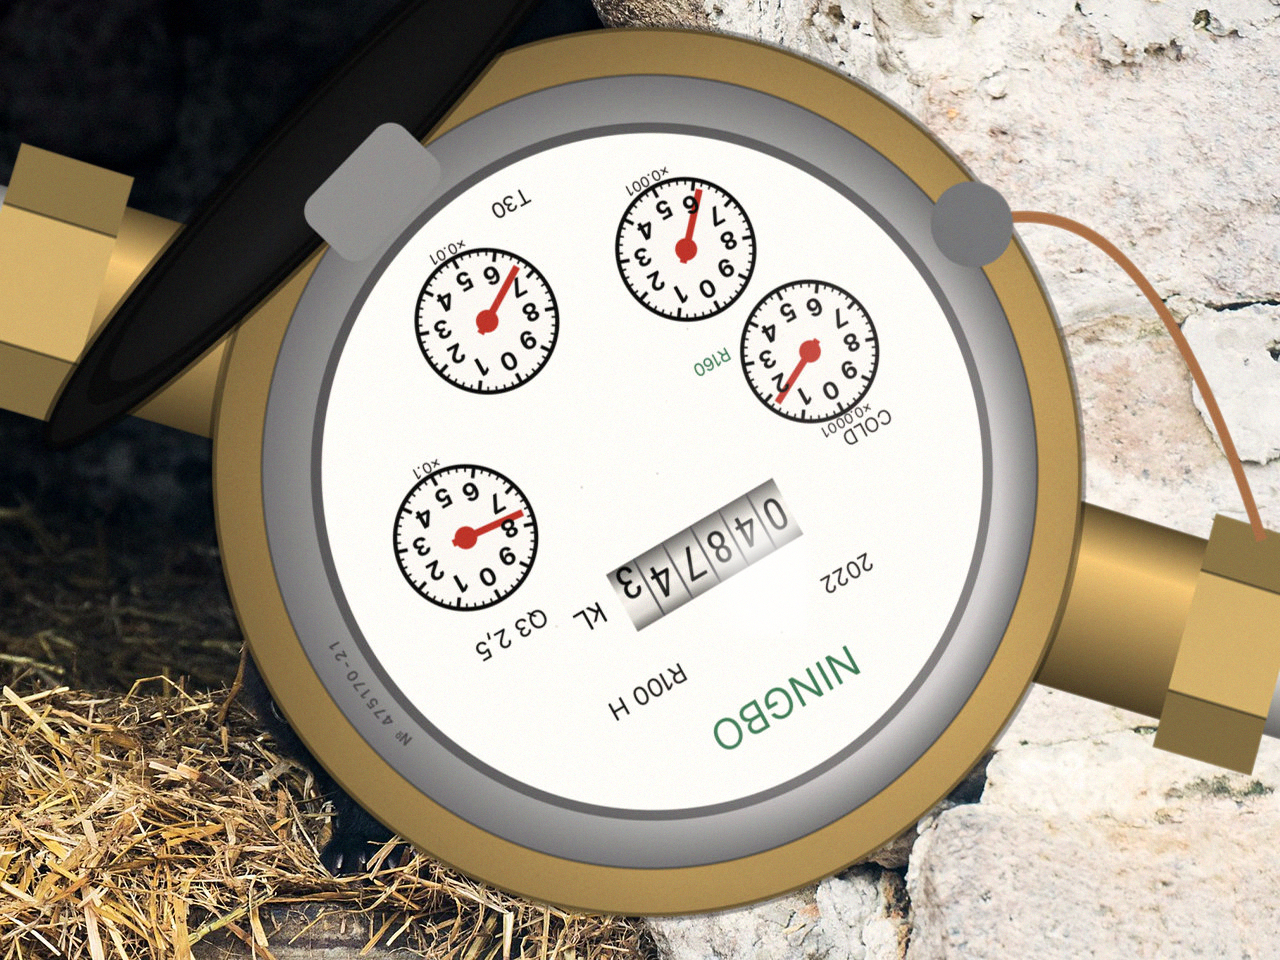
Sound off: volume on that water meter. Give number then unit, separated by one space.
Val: 48742.7661 kL
